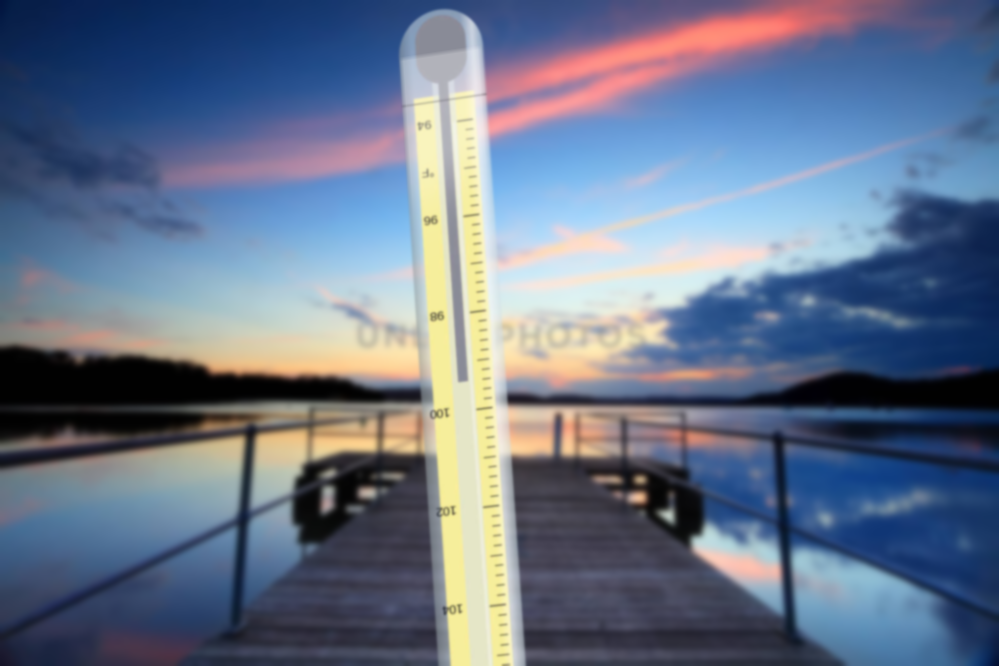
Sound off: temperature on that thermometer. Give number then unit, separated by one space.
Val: 99.4 °F
